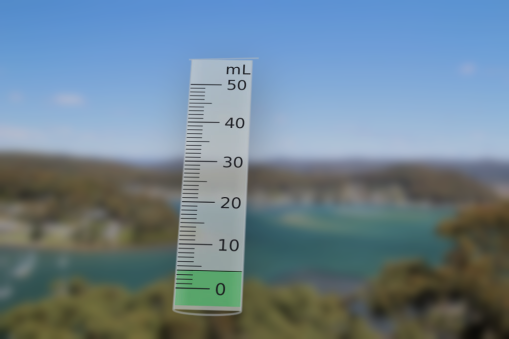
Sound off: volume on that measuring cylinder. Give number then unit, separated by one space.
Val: 4 mL
